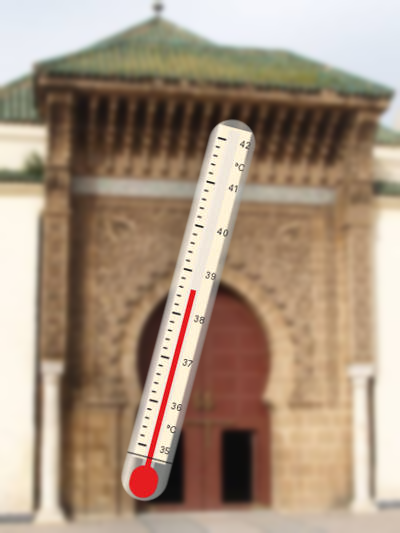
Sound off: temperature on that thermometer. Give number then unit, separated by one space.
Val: 38.6 °C
